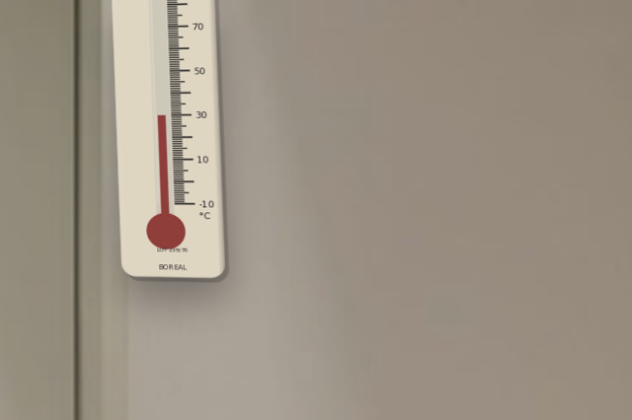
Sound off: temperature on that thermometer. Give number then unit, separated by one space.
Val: 30 °C
